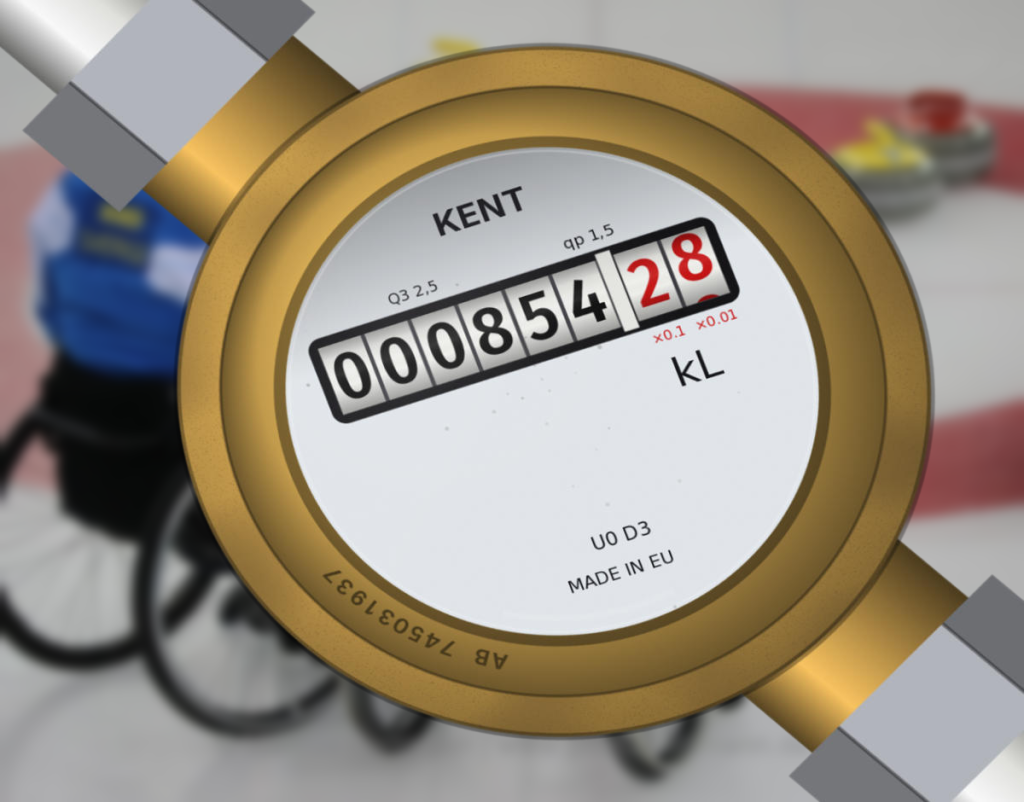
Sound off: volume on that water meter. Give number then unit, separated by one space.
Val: 854.28 kL
